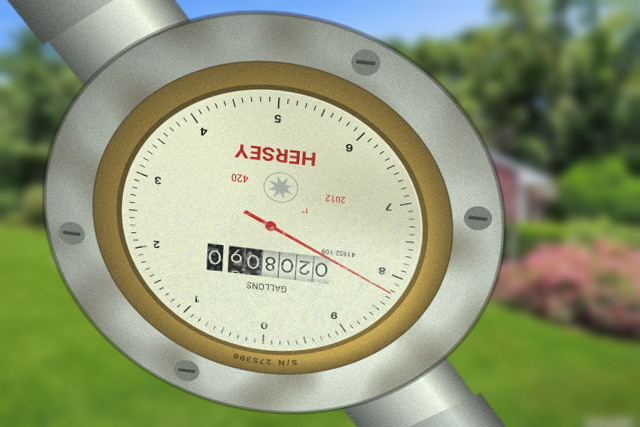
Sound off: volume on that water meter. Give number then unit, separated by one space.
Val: 208088.2 gal
